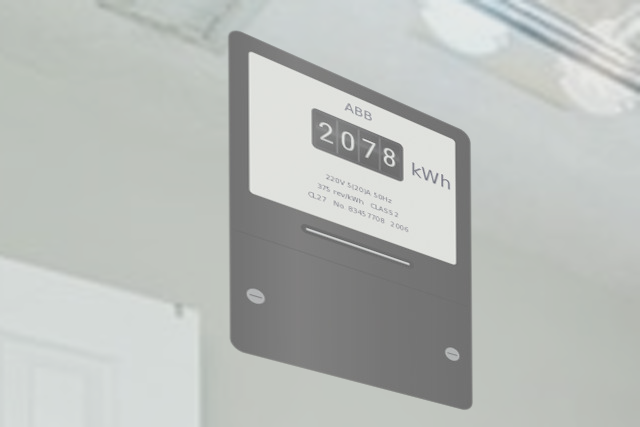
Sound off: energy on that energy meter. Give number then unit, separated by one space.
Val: 2078 kWh
